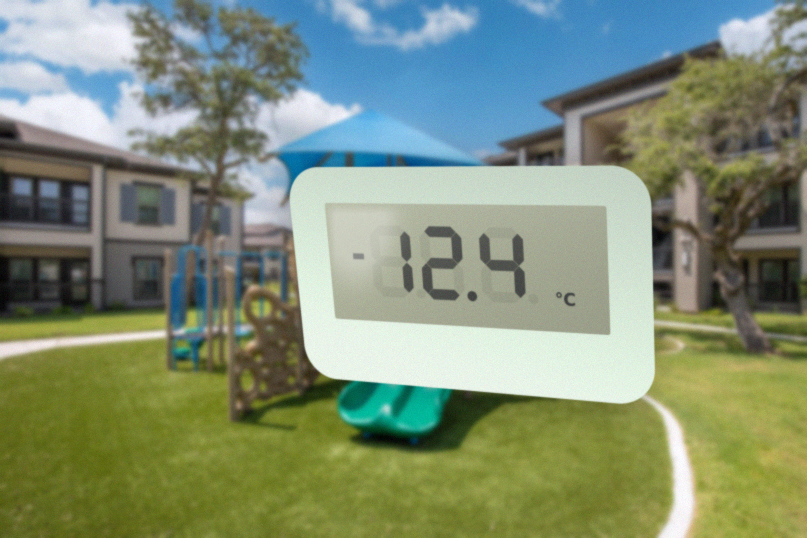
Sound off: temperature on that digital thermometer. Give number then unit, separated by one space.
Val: -12.4 °C
